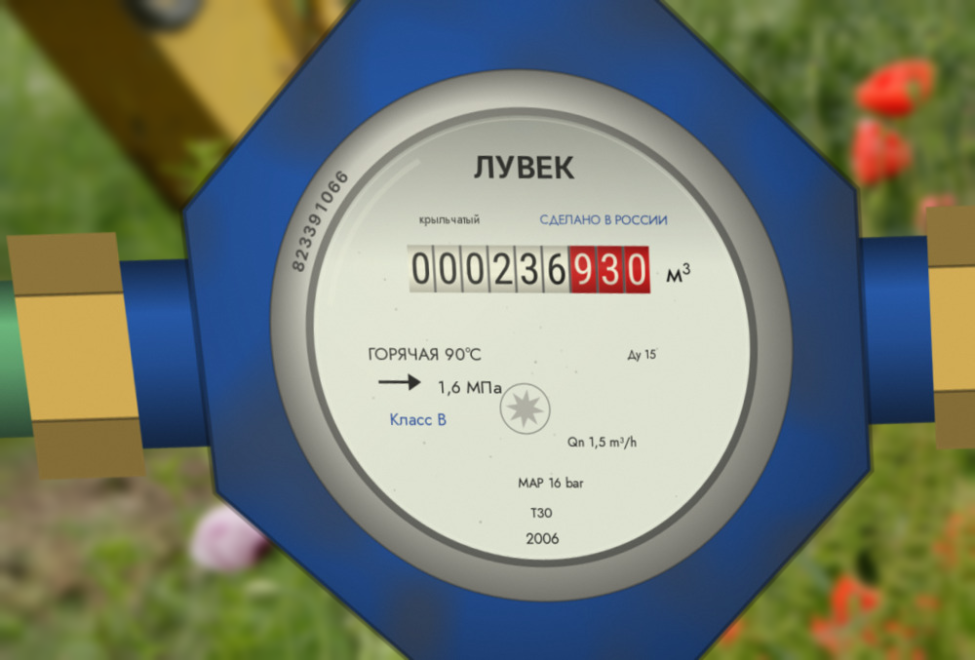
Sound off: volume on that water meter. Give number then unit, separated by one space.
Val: 236.930 m³
